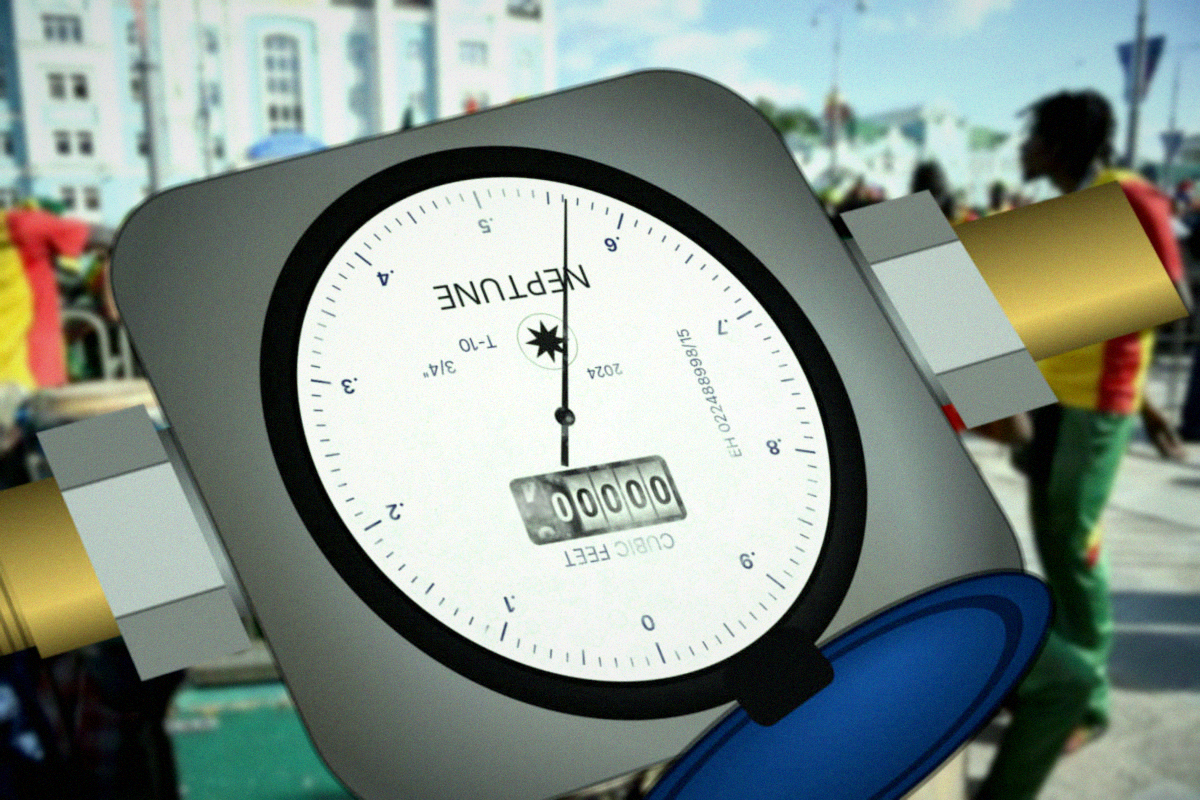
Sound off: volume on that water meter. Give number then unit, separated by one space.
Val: 3.56 ft³
